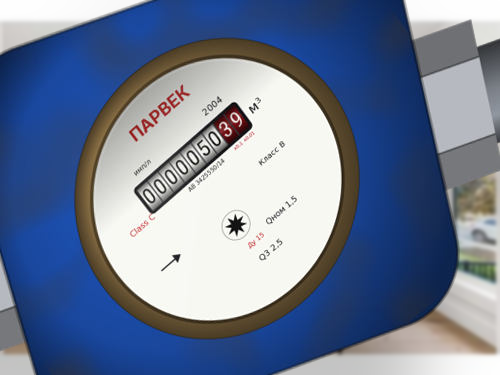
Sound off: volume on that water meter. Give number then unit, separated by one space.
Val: 50.39 m³
